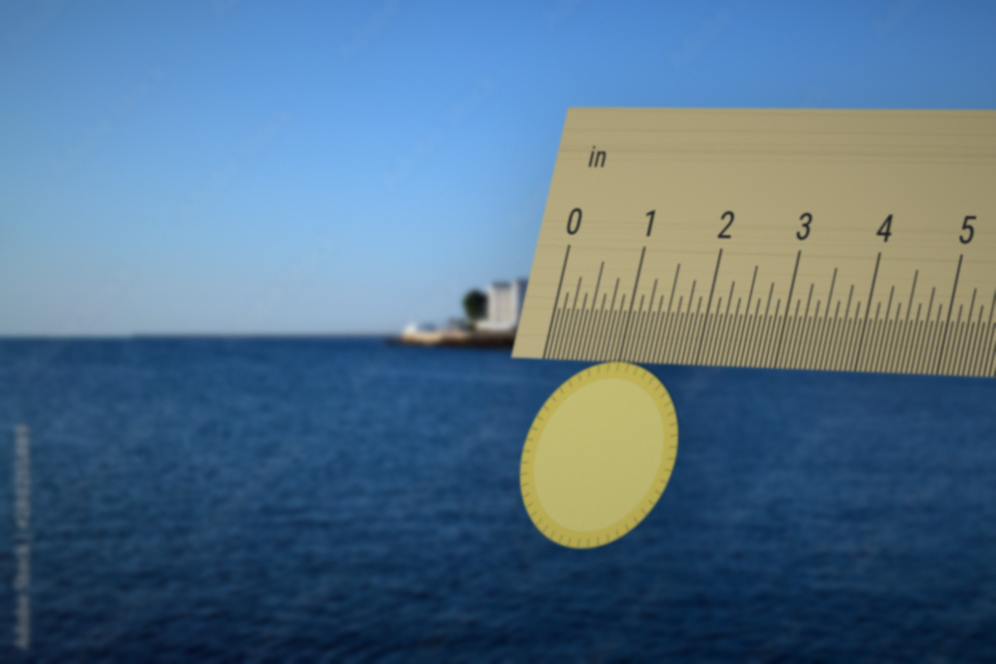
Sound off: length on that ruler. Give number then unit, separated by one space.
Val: 2 in
